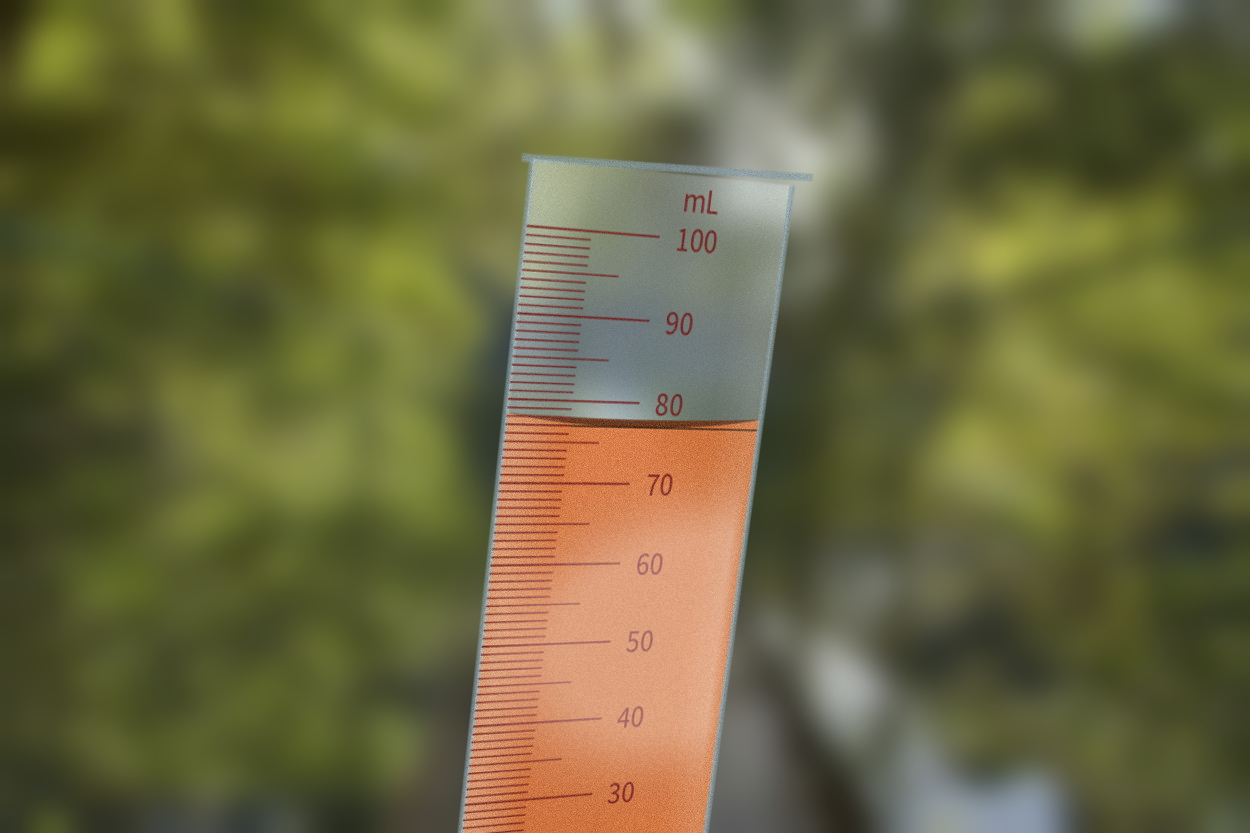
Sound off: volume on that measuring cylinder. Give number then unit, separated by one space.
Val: 77 mL
